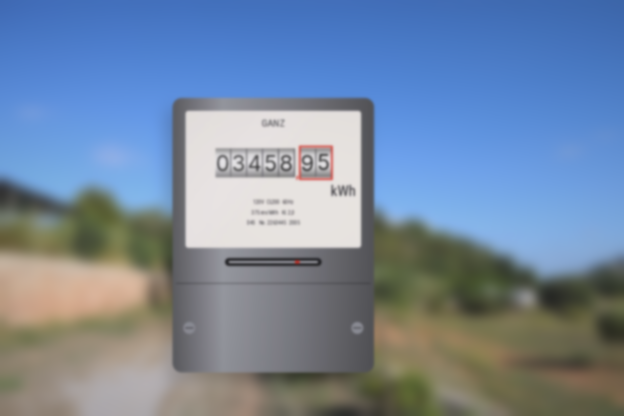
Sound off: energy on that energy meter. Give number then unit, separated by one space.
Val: 3458.95 kWh
